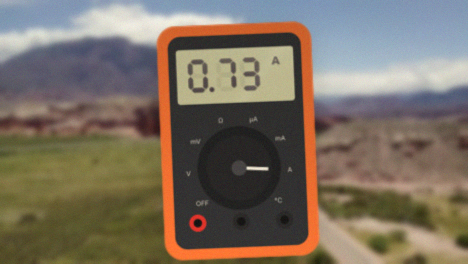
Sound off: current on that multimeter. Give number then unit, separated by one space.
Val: 0.73 A
